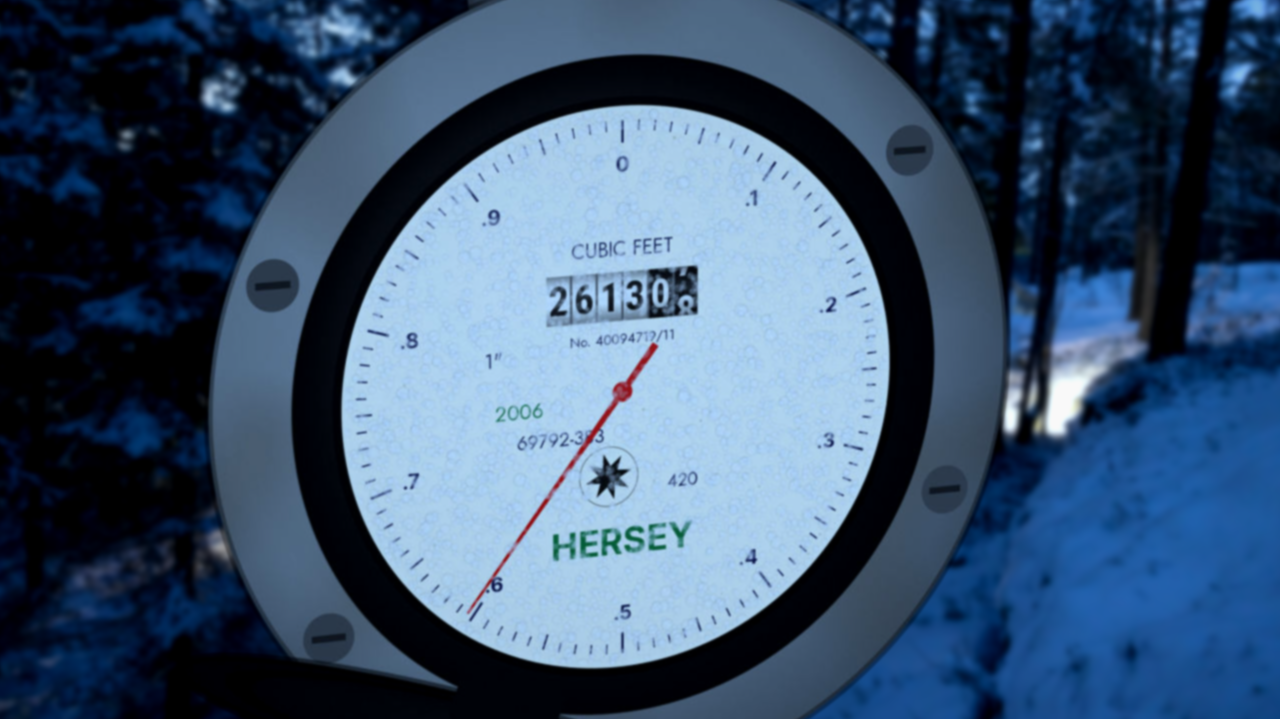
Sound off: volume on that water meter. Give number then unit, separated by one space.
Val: 261307.60 ft³
